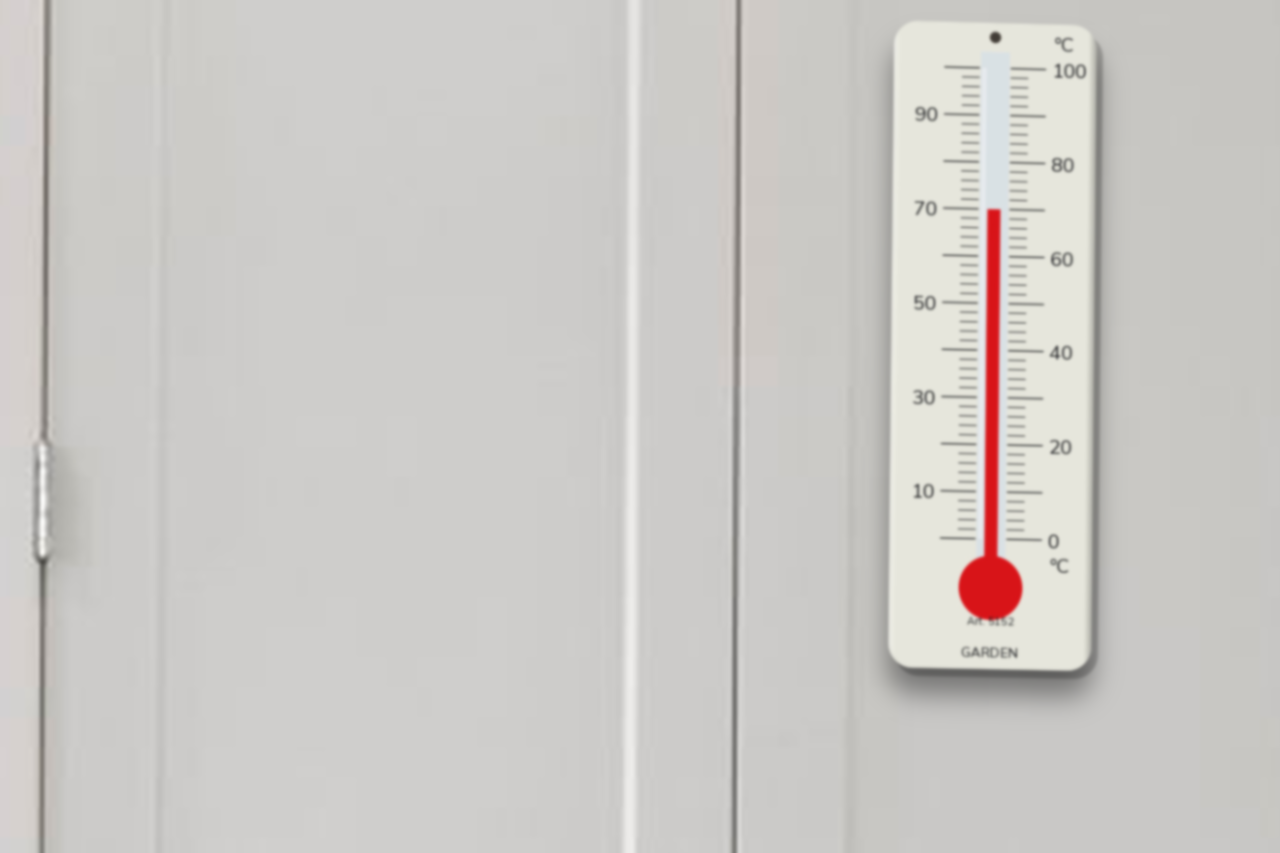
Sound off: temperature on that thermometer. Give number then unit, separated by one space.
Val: 70 °C
